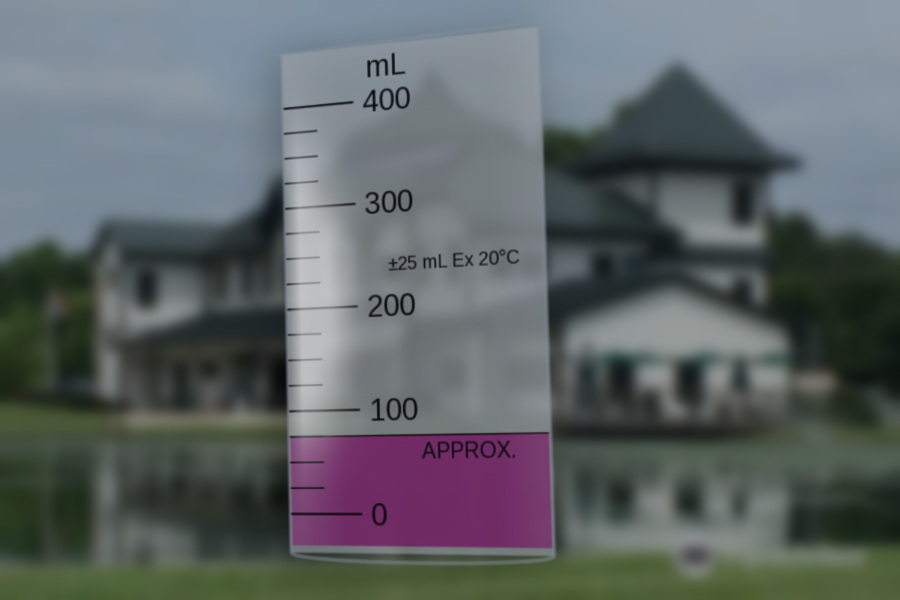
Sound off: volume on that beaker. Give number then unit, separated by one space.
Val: 75 mL
